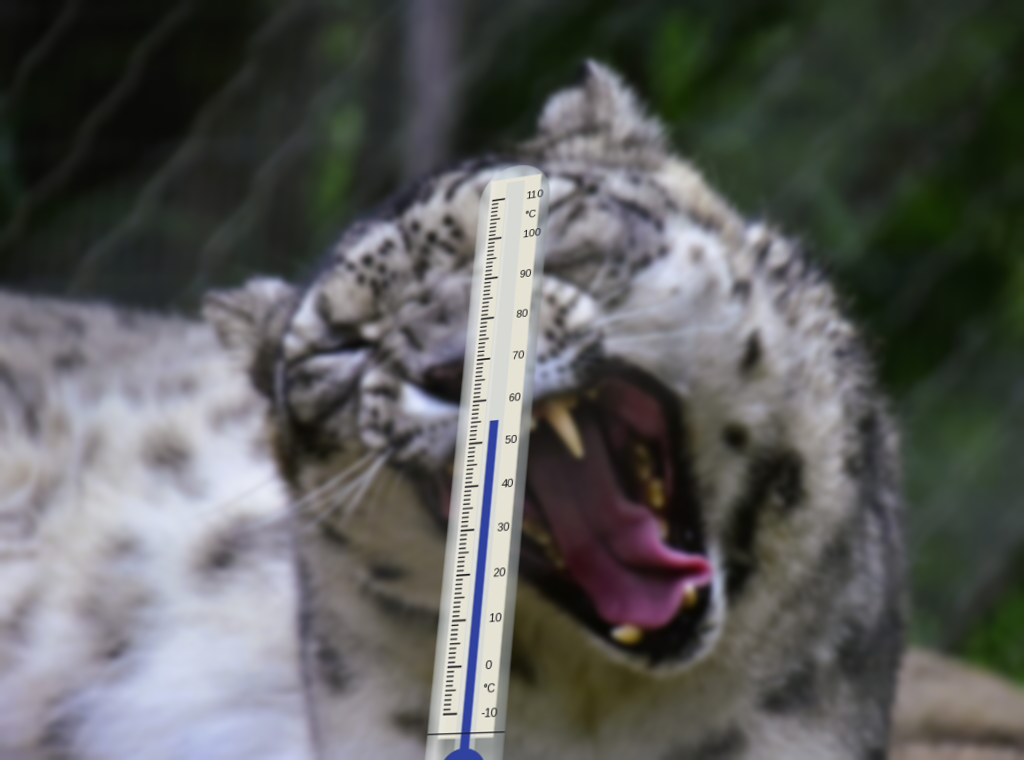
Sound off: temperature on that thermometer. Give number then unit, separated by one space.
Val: 55 °C
